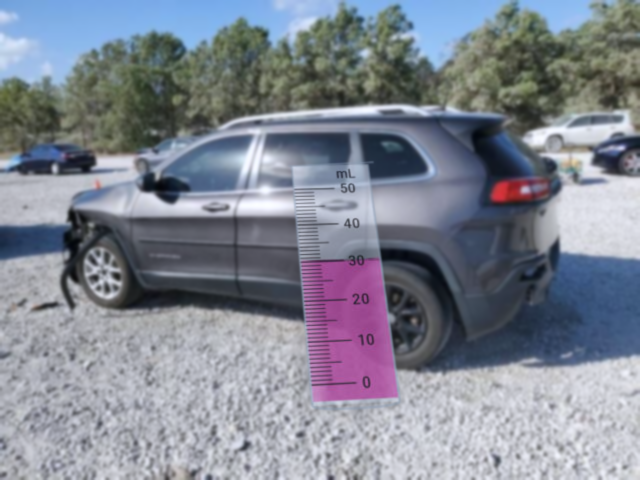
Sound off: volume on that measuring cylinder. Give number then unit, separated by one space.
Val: 30 mL
